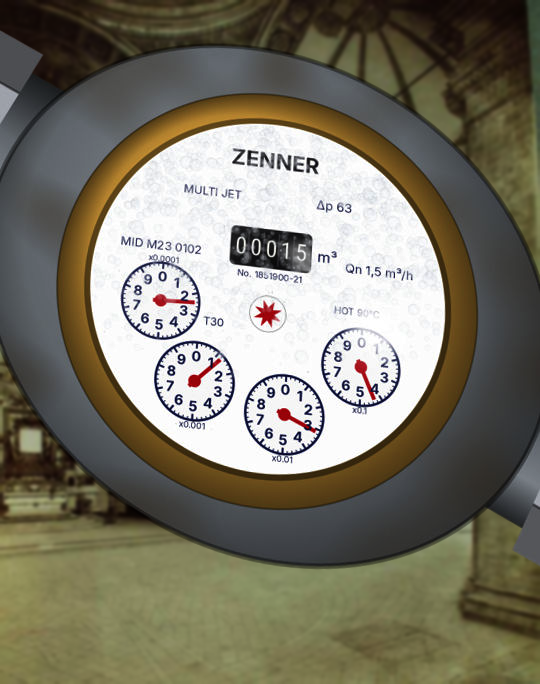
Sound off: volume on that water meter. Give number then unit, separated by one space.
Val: 15.4312 m³
